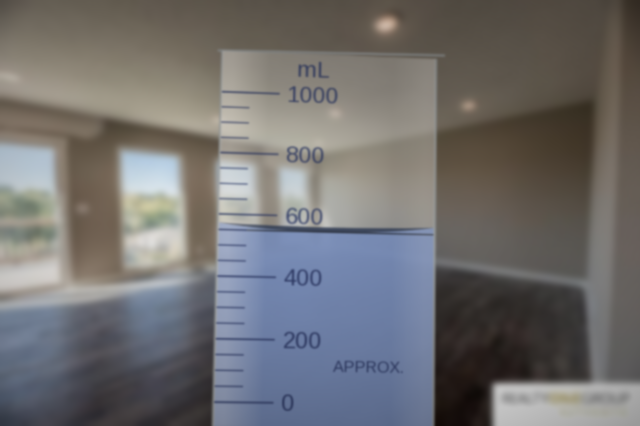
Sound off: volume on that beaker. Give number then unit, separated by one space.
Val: 550 mL
